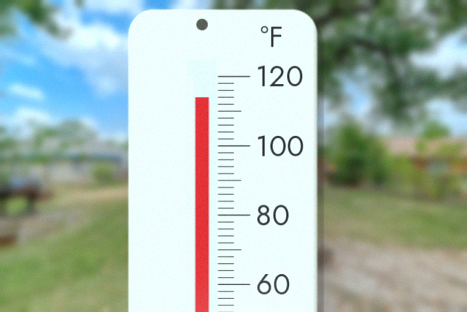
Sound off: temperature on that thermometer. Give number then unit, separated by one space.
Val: 114 °F
